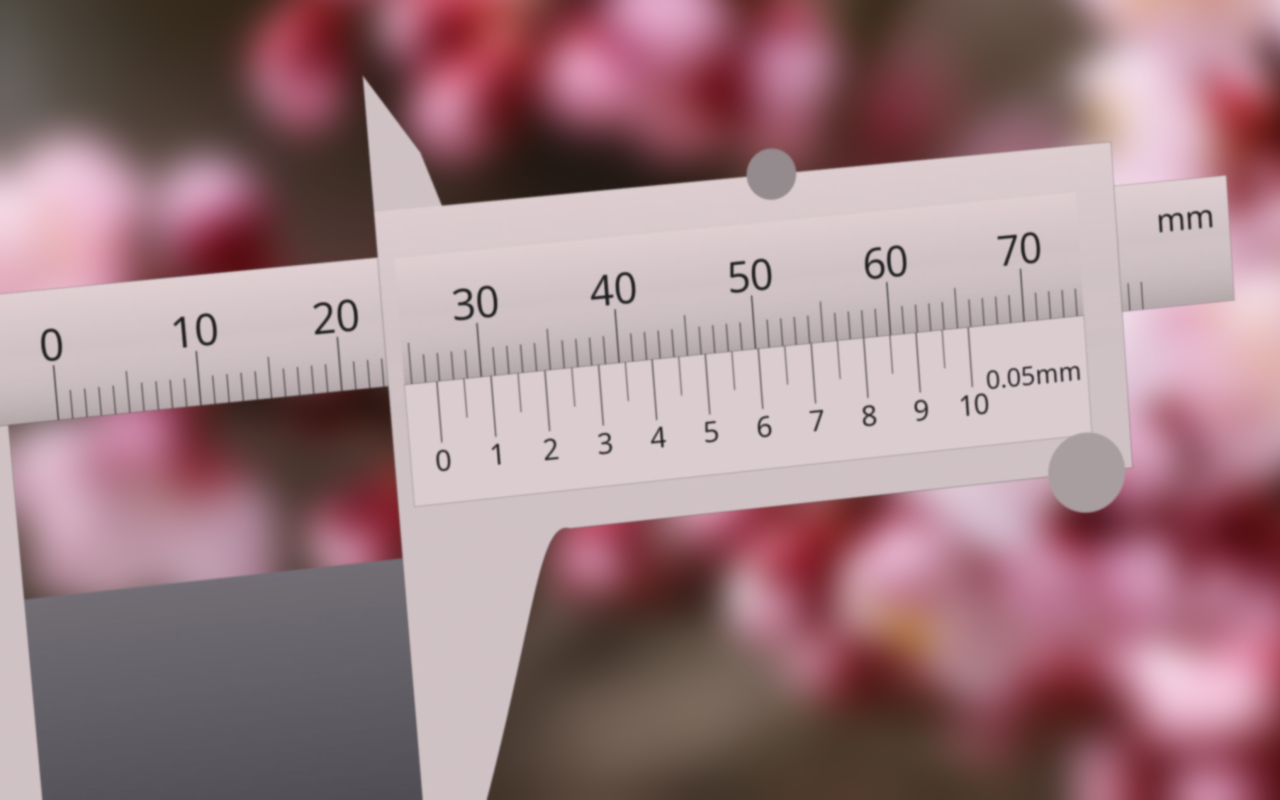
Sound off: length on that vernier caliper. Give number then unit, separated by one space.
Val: 26.8 mm
